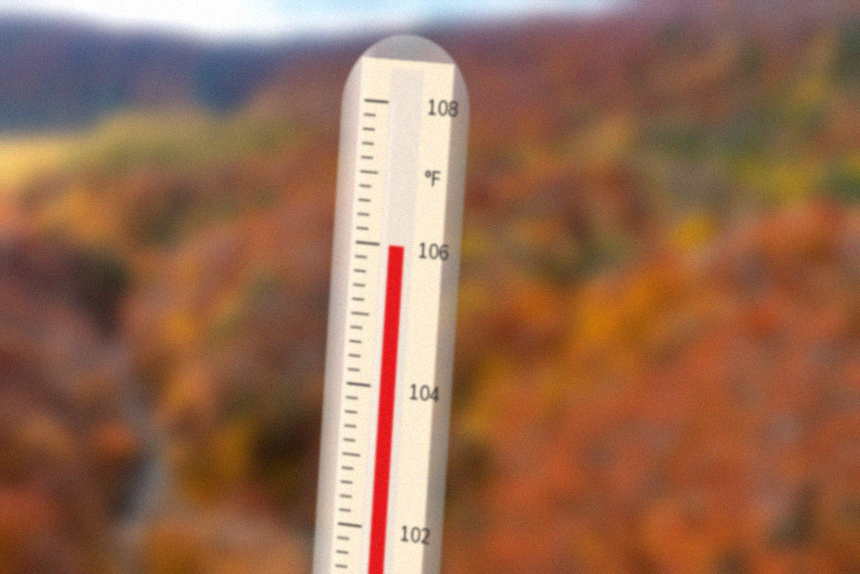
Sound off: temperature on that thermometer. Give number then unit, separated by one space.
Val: 106 °F
